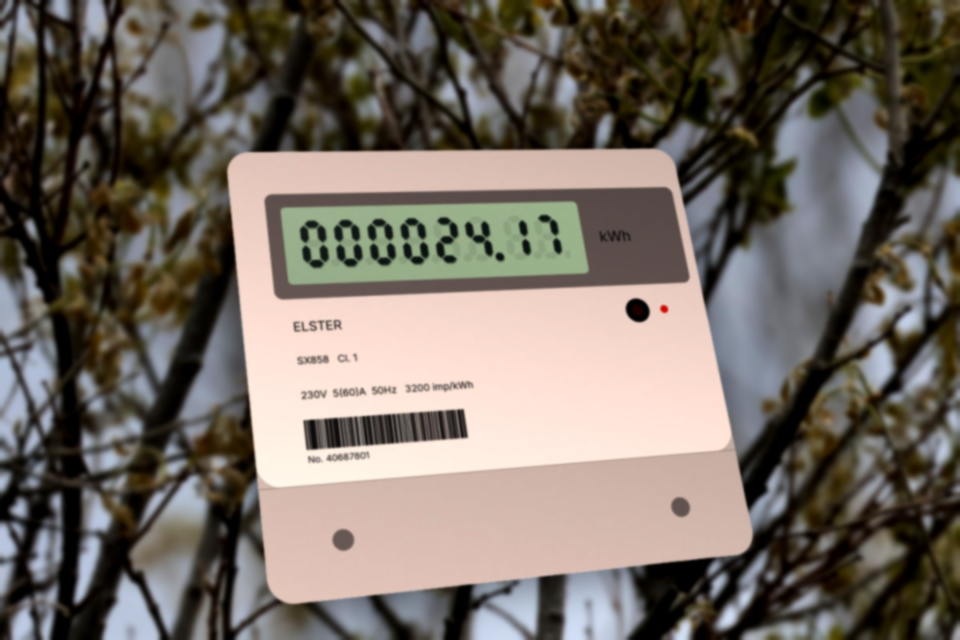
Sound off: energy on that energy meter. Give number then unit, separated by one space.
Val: 24.17 kWh
